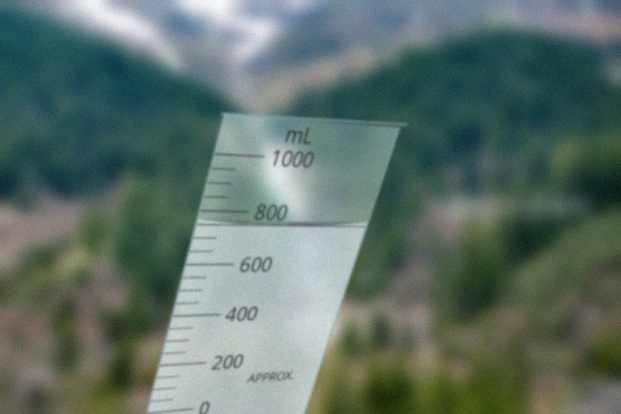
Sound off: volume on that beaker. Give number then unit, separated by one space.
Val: 750 mL
